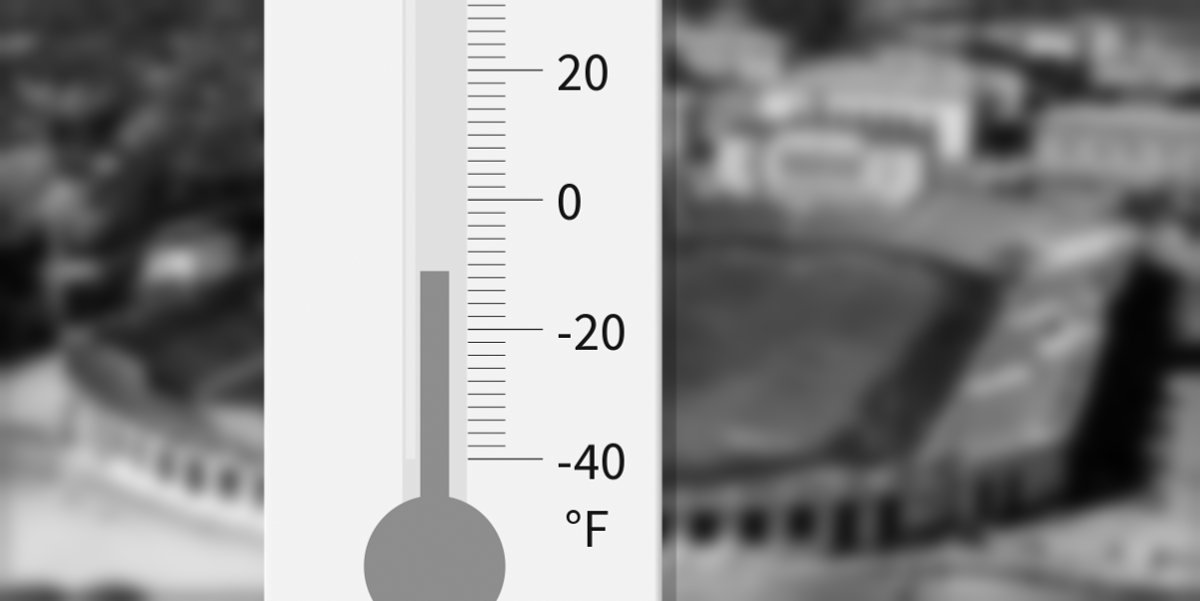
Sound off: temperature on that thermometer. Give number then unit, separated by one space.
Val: -11 °F
